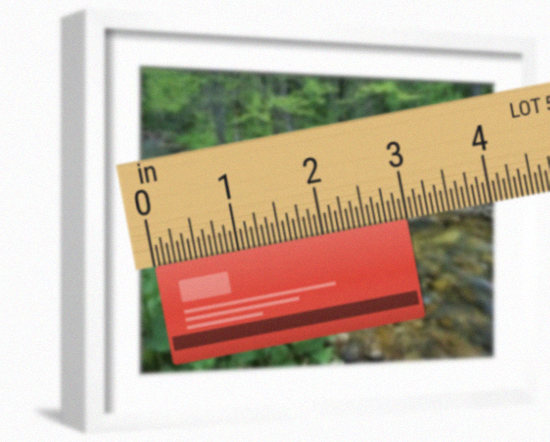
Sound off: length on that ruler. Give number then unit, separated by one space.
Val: 3 in
